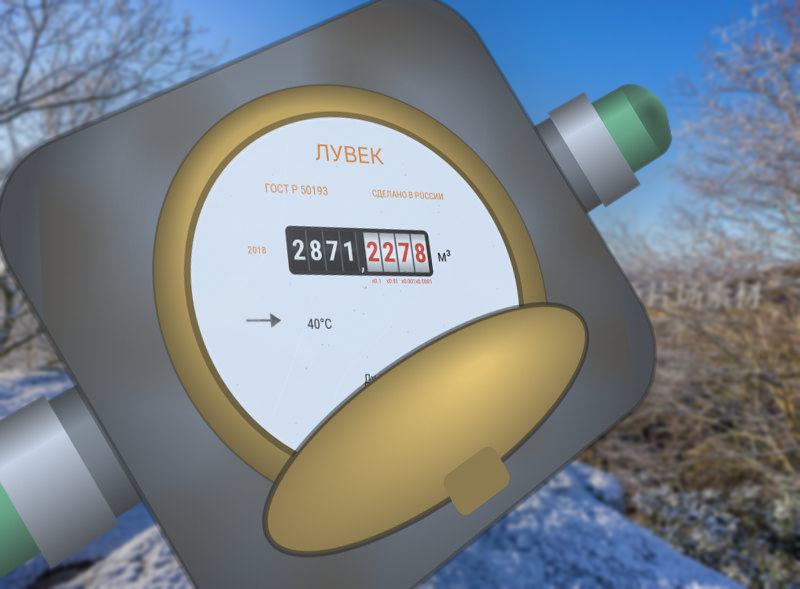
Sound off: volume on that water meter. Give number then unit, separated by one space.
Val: 2871.2278 m³
